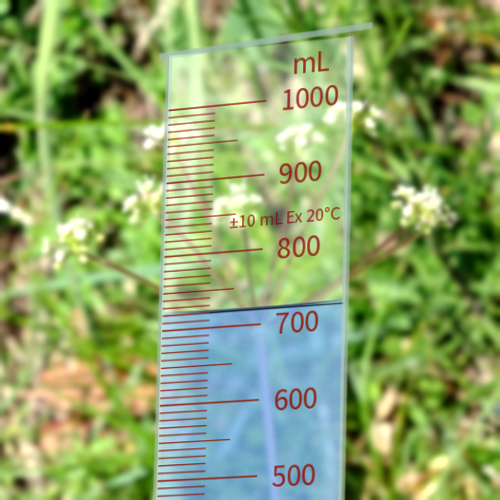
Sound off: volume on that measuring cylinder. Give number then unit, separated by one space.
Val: 720 mL
